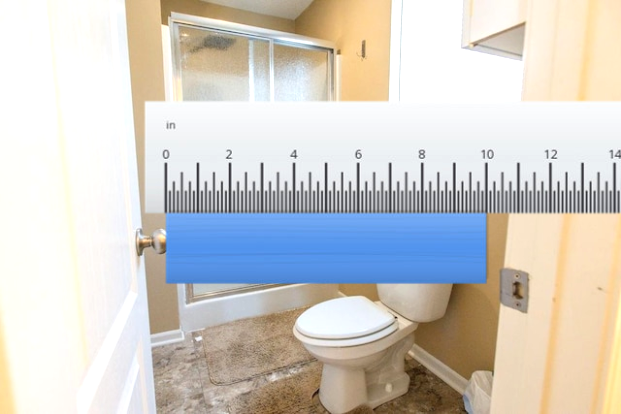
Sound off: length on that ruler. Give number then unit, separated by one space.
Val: 10 in
